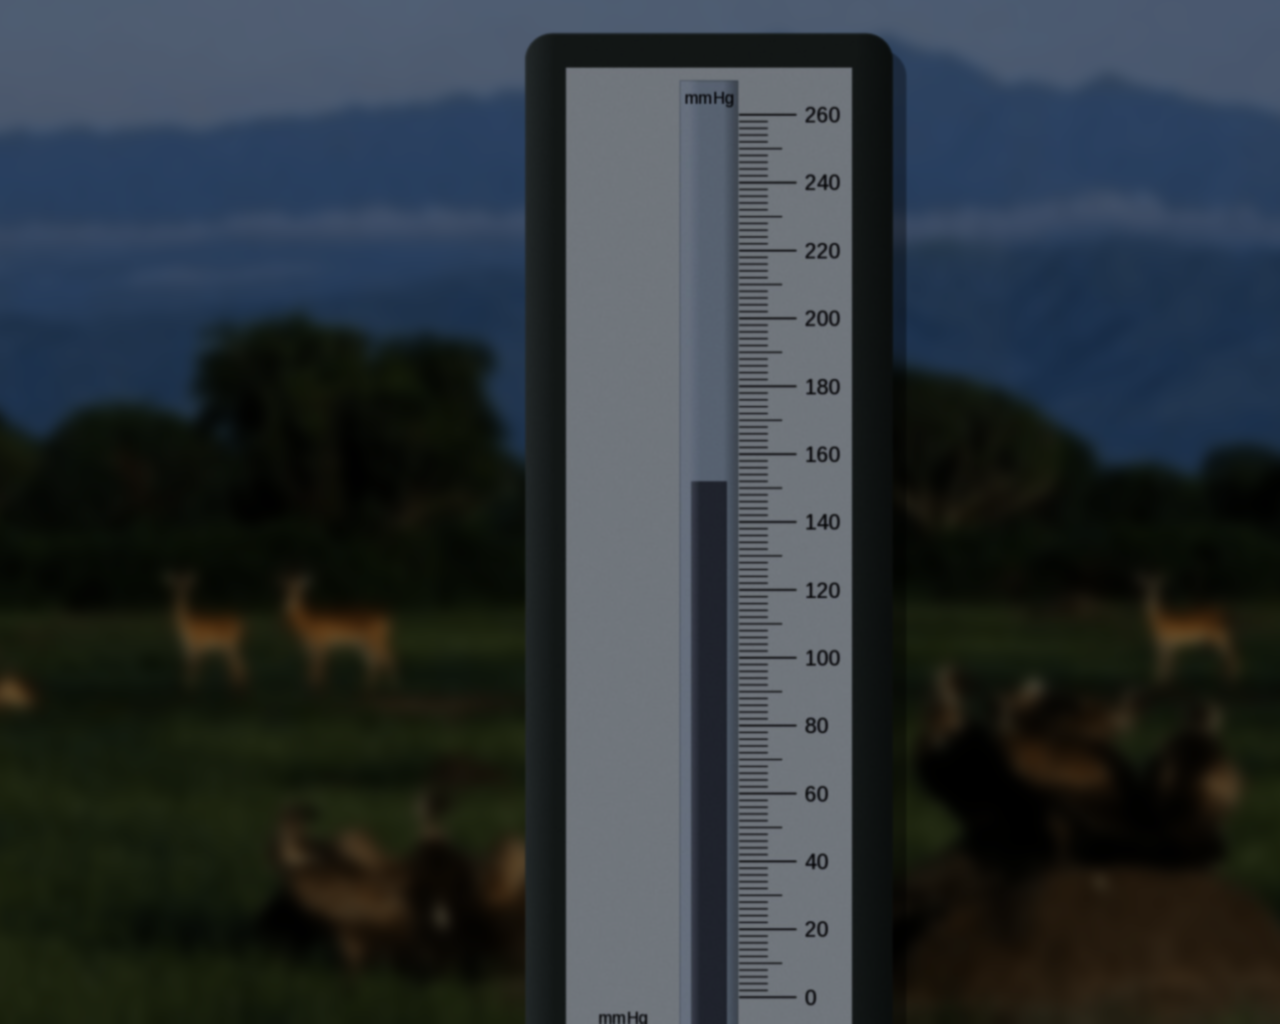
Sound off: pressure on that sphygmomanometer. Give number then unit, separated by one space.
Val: 152 mmHg
